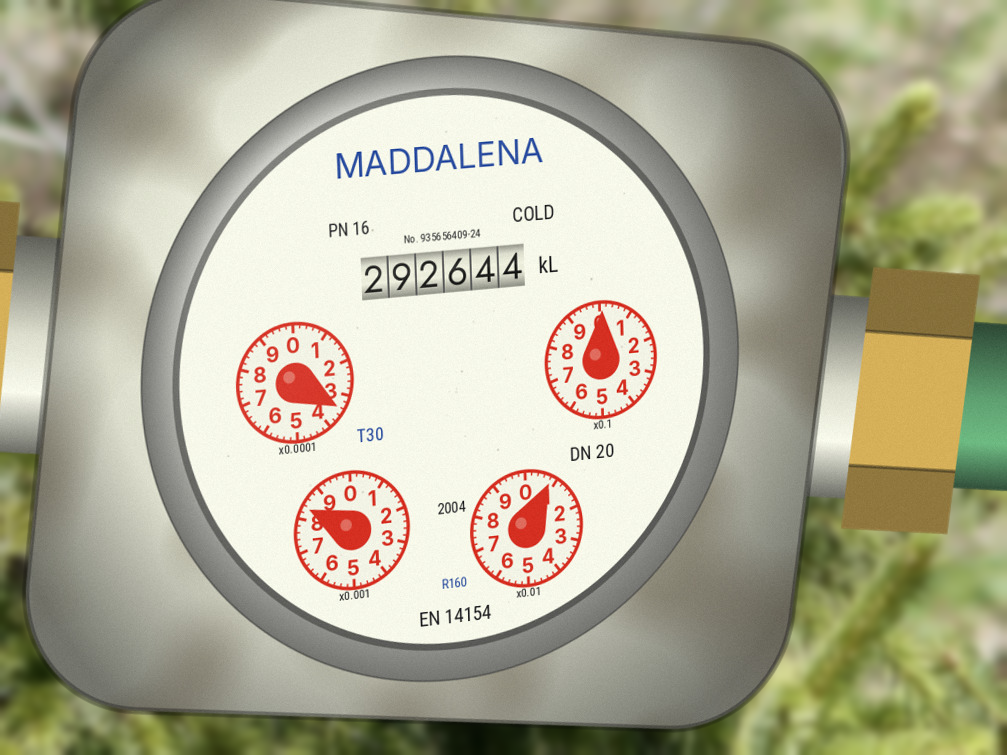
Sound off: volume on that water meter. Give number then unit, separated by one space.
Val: 292644.0083 kL
